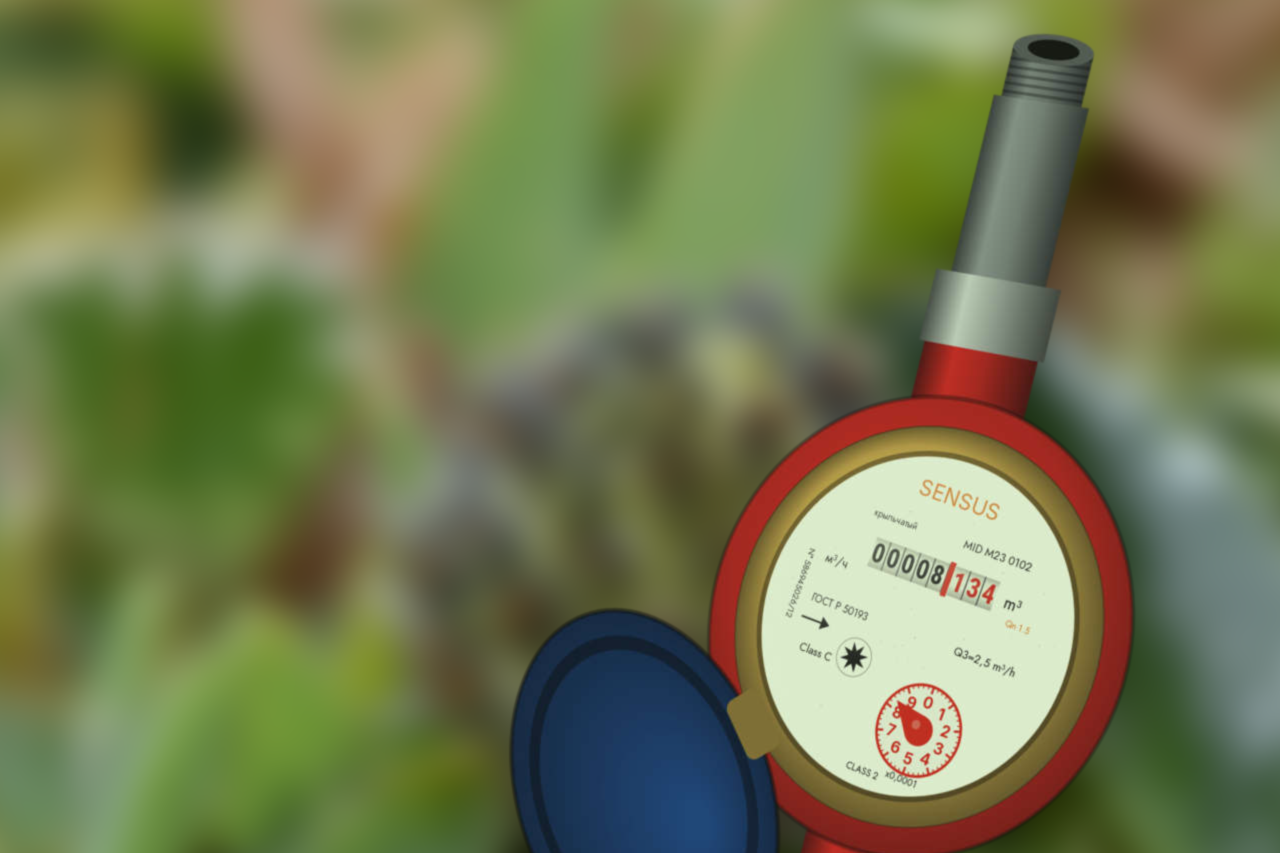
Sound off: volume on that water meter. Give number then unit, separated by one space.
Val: 8.1348 m³
